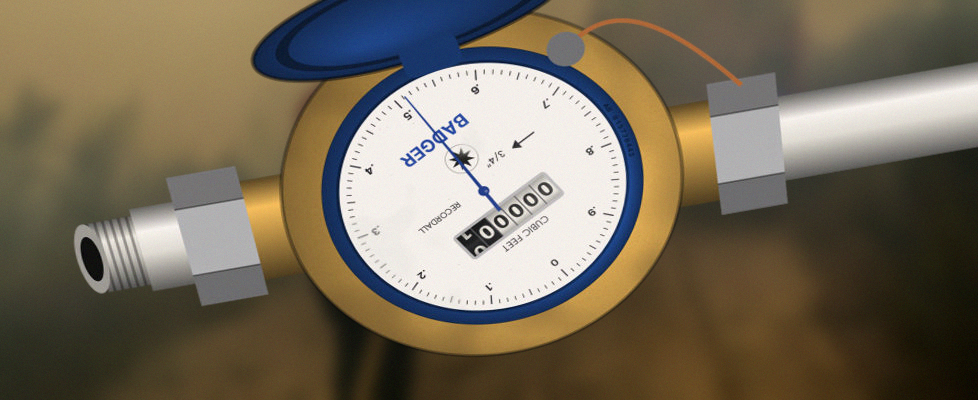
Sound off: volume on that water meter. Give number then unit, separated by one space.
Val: 0.51 ft³
